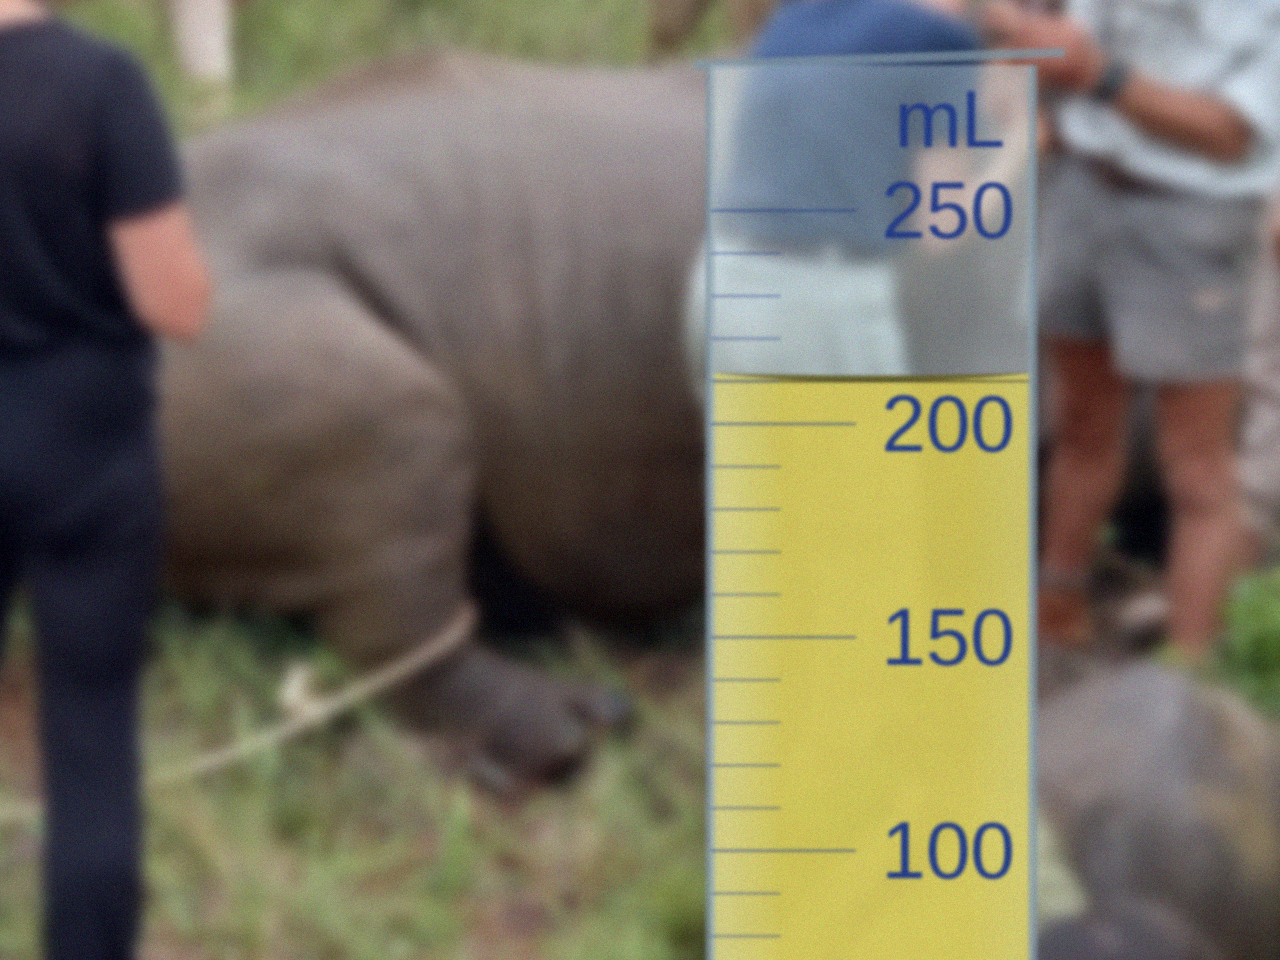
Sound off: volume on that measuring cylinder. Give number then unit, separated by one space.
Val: 210 mL
